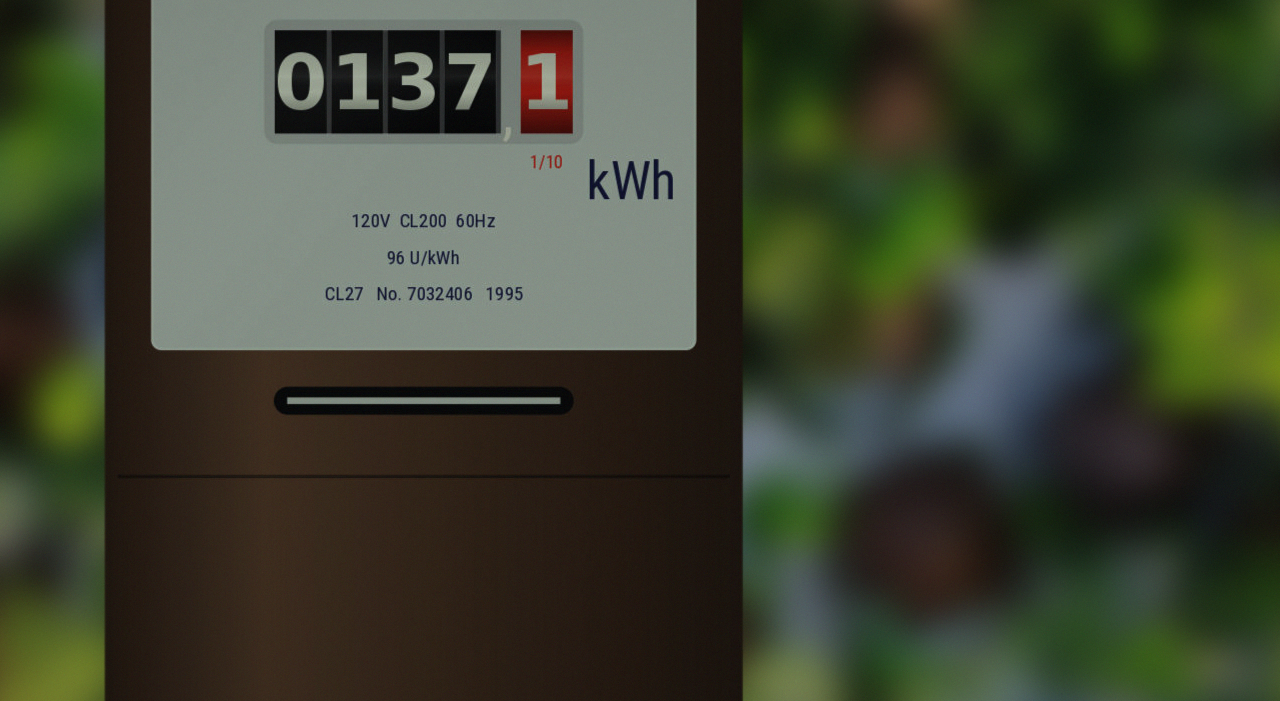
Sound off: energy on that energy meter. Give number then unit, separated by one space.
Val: 137.1 kWh
